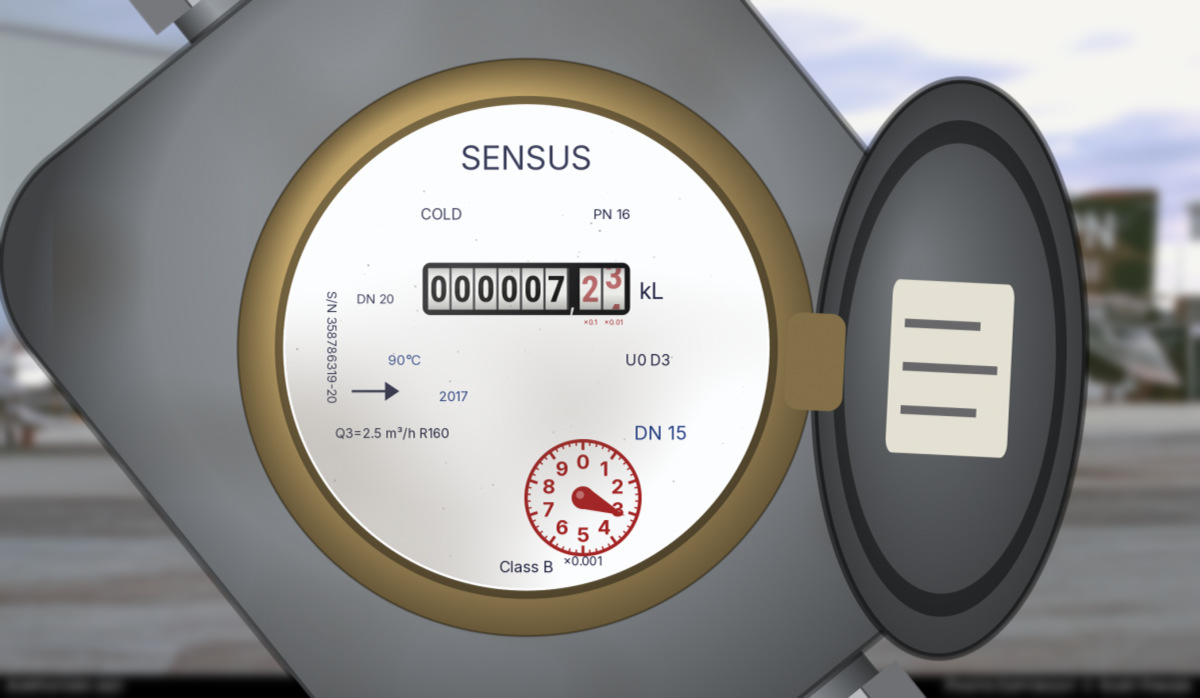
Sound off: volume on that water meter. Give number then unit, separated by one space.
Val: 7.233 kL
